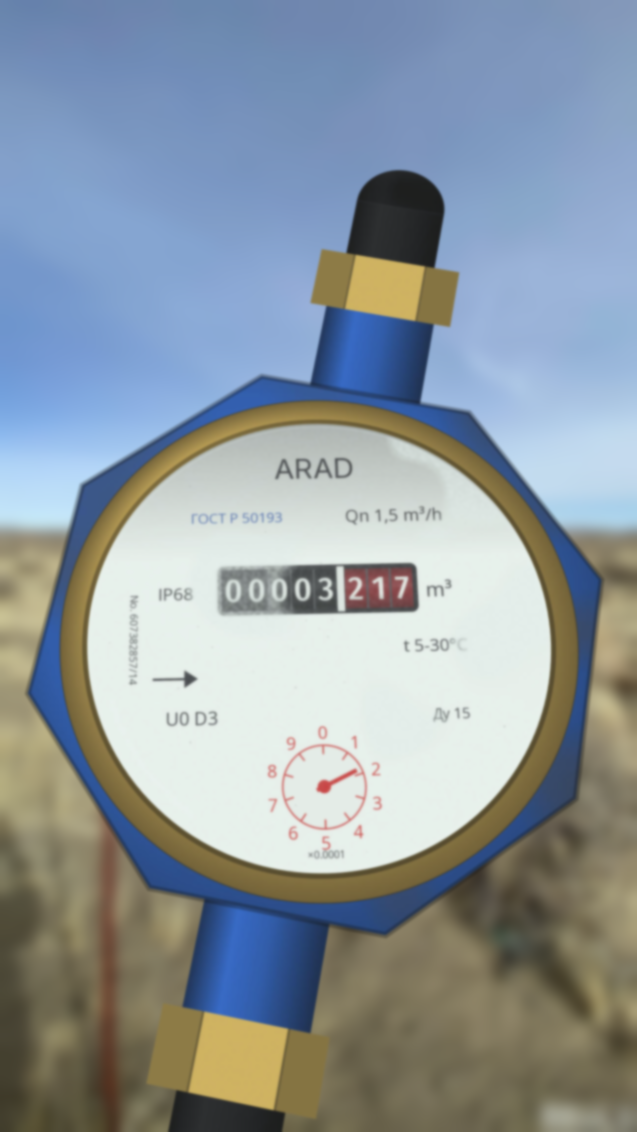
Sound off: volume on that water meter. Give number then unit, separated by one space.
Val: 3.2171 m³
